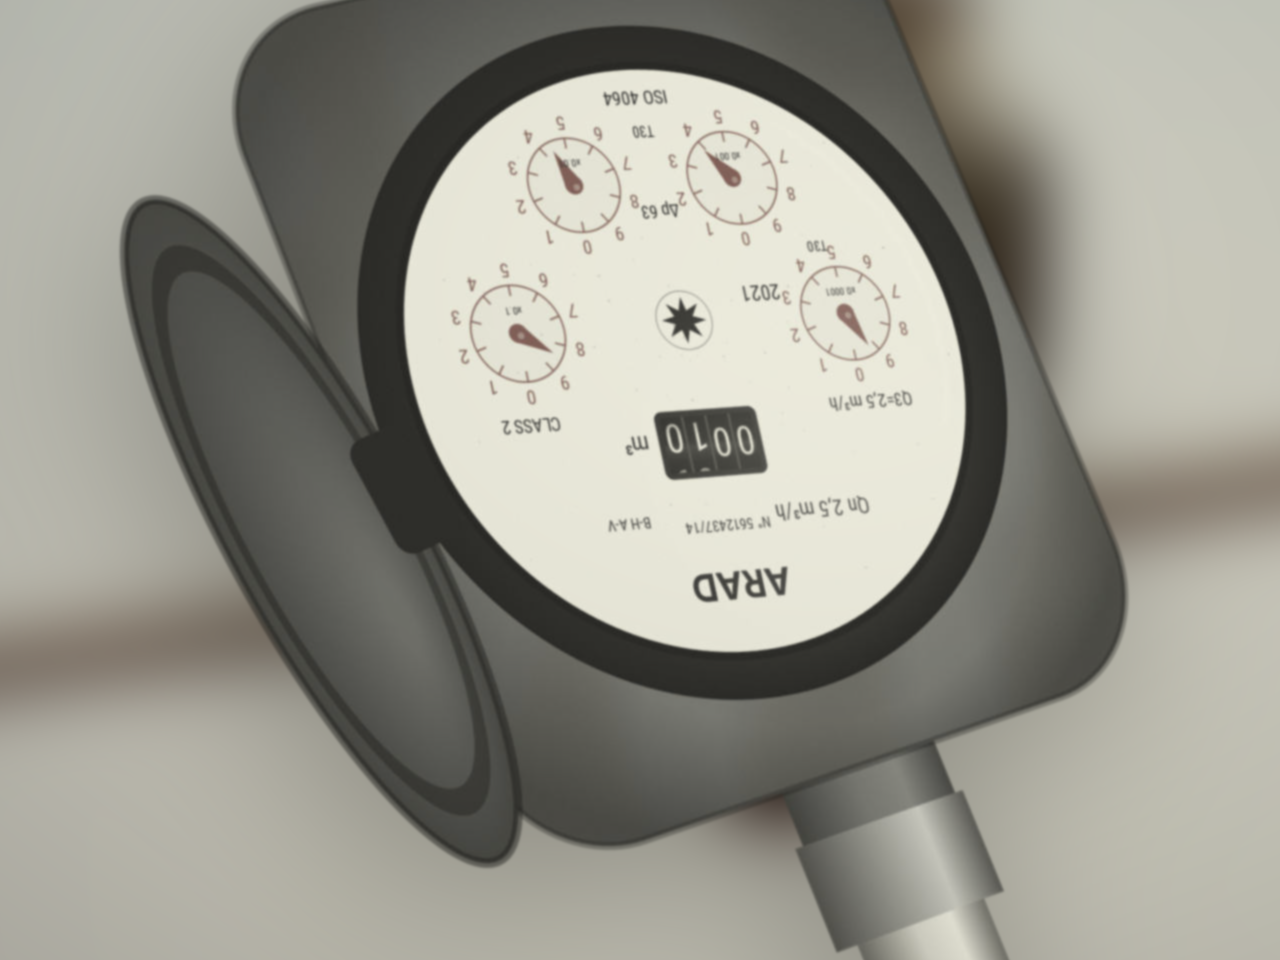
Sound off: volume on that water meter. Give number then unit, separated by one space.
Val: 9.8439 m³
